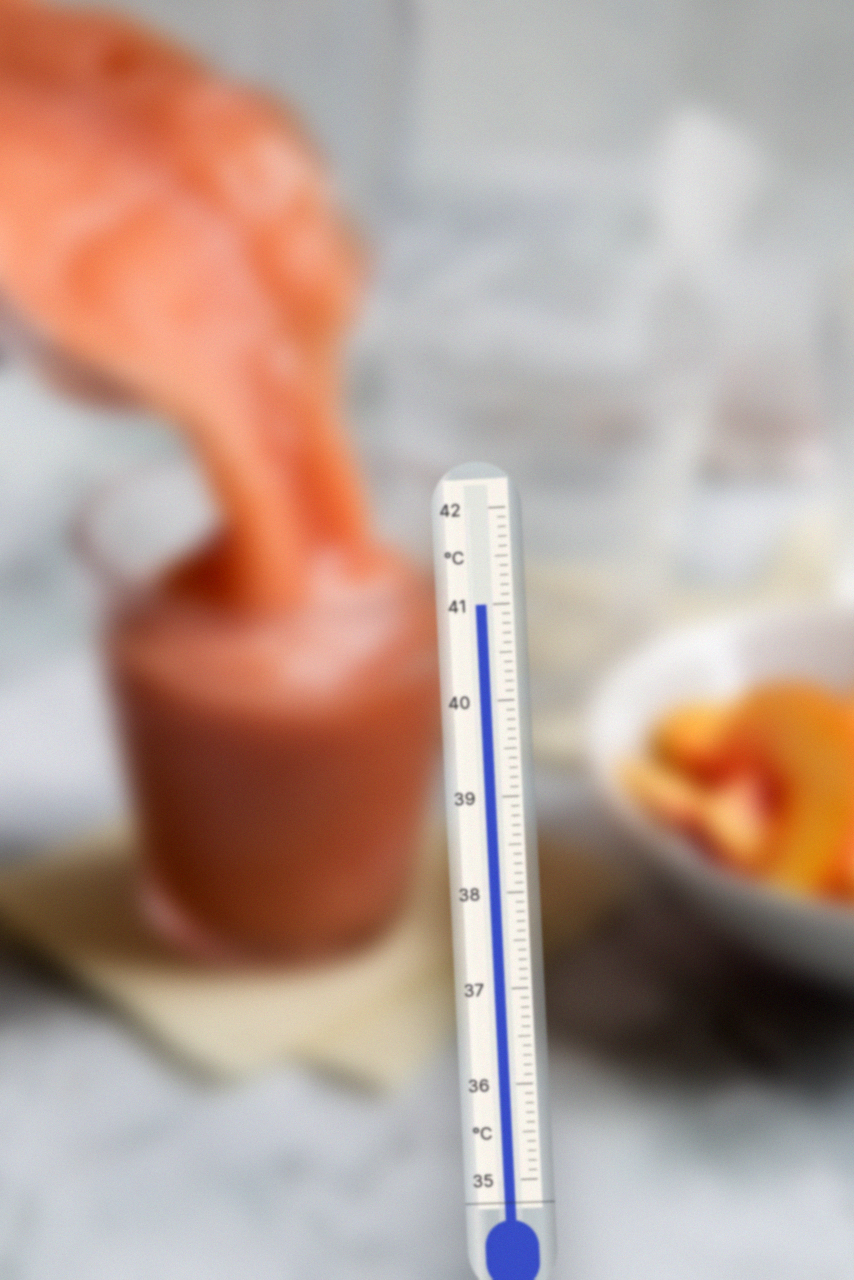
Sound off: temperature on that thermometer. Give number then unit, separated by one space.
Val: 41 °C
